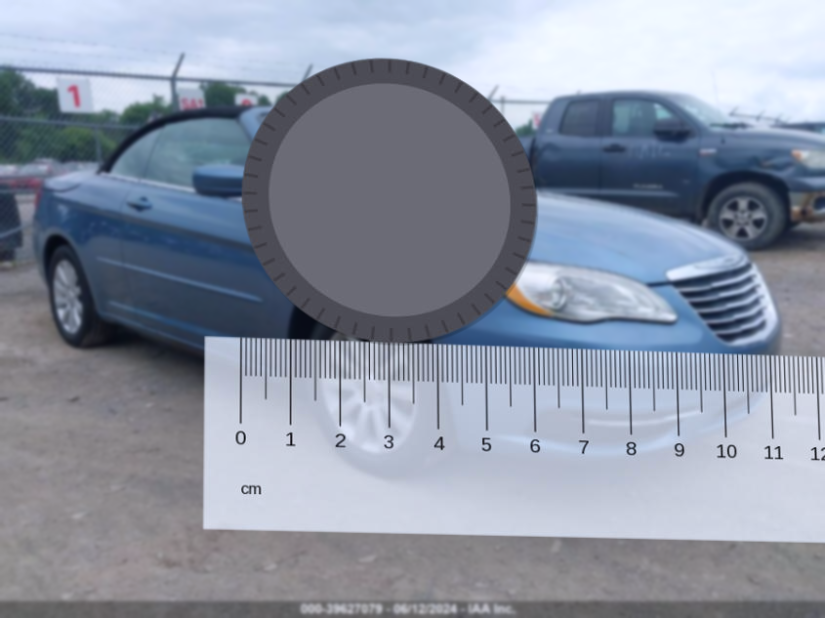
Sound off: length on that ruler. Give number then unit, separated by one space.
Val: 6.1 cm
